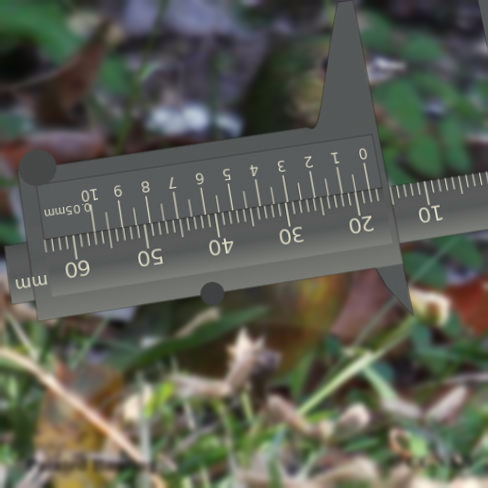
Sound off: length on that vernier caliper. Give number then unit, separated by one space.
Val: 18.0 mm
